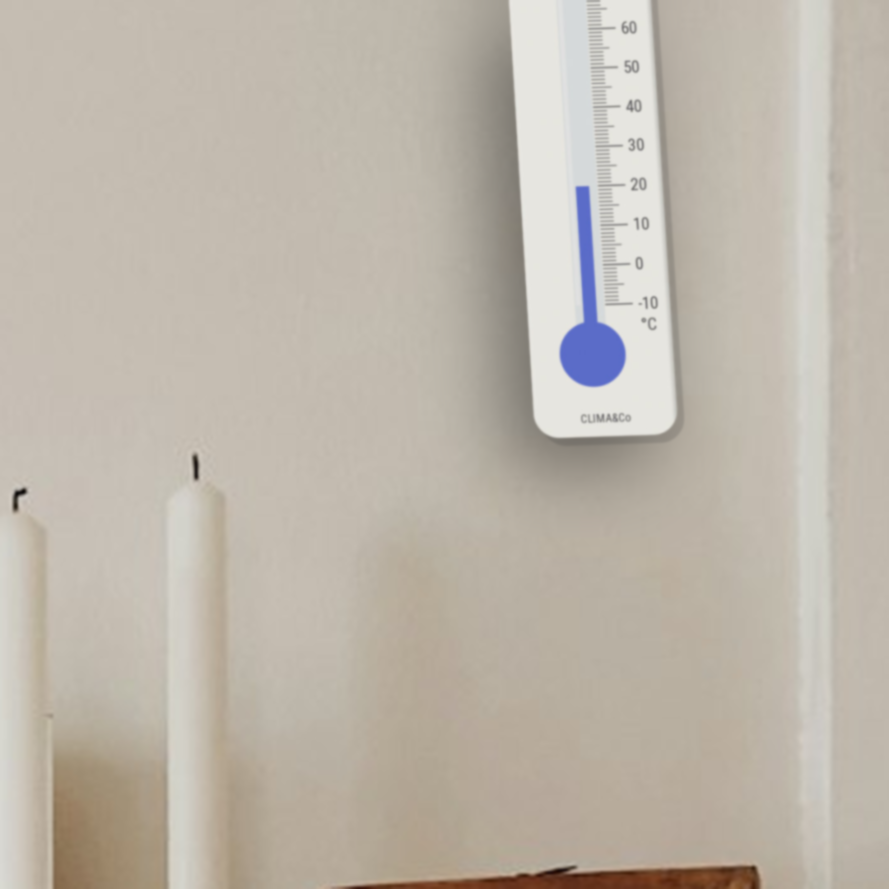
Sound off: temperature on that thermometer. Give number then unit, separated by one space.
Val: 20 °C
